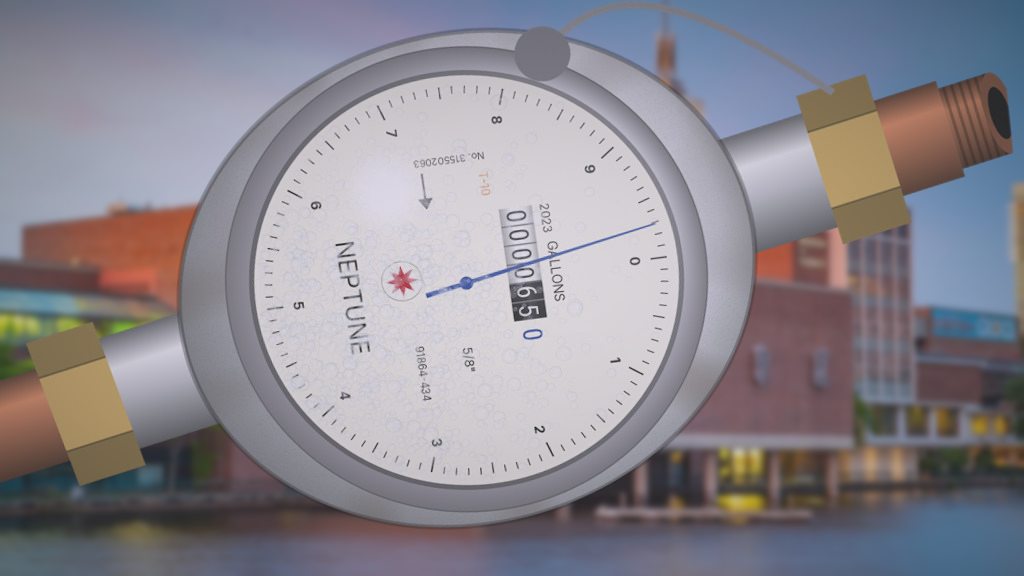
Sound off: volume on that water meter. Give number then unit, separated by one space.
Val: 649.7 gal
